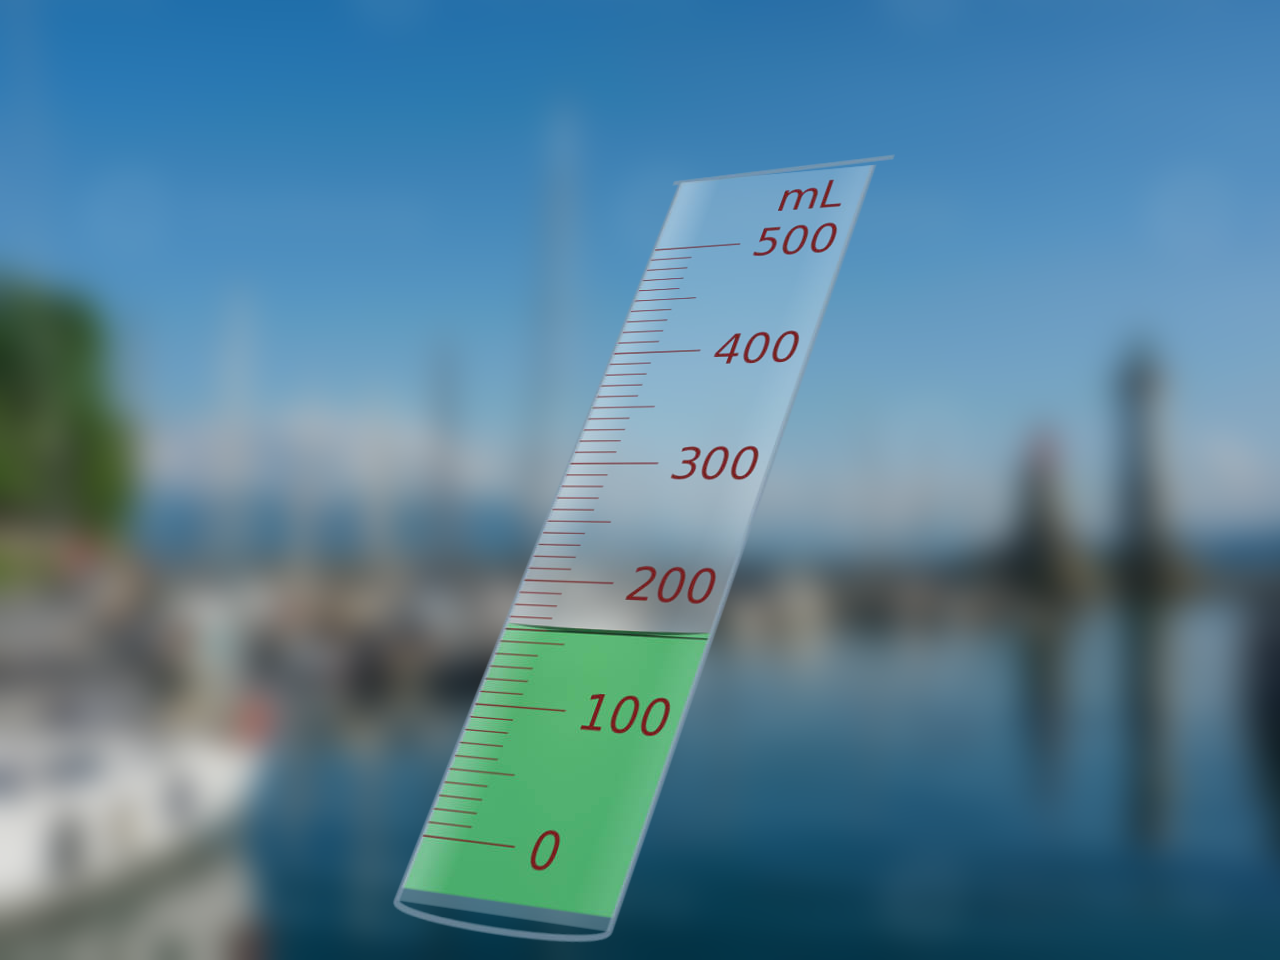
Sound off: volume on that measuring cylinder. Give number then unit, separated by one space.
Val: 160 mL
